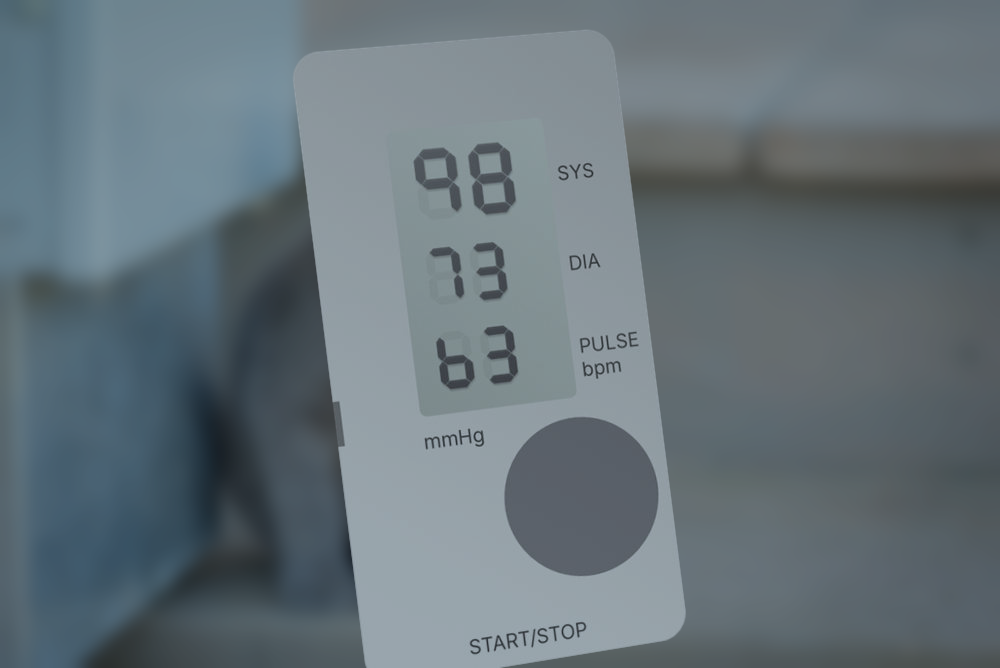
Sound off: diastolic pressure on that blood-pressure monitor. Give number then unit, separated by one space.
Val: 73 mmHg
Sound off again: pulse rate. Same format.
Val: 63 bpm
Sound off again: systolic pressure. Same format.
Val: 98 mmHg
